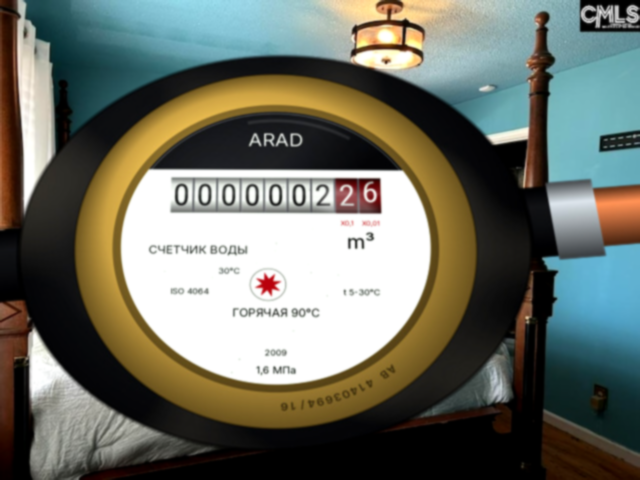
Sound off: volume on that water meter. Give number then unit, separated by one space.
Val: 2.26 m³
